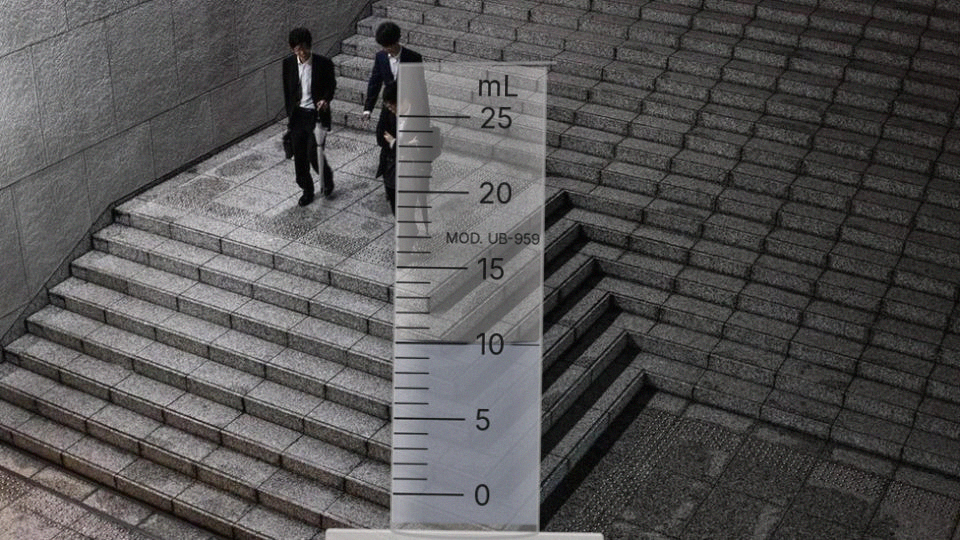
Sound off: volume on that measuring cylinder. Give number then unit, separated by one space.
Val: 10 mL
